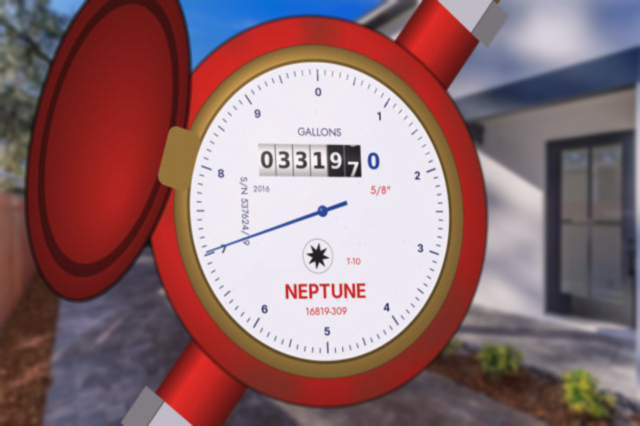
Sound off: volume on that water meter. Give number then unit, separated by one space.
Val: 331967.0 gal
